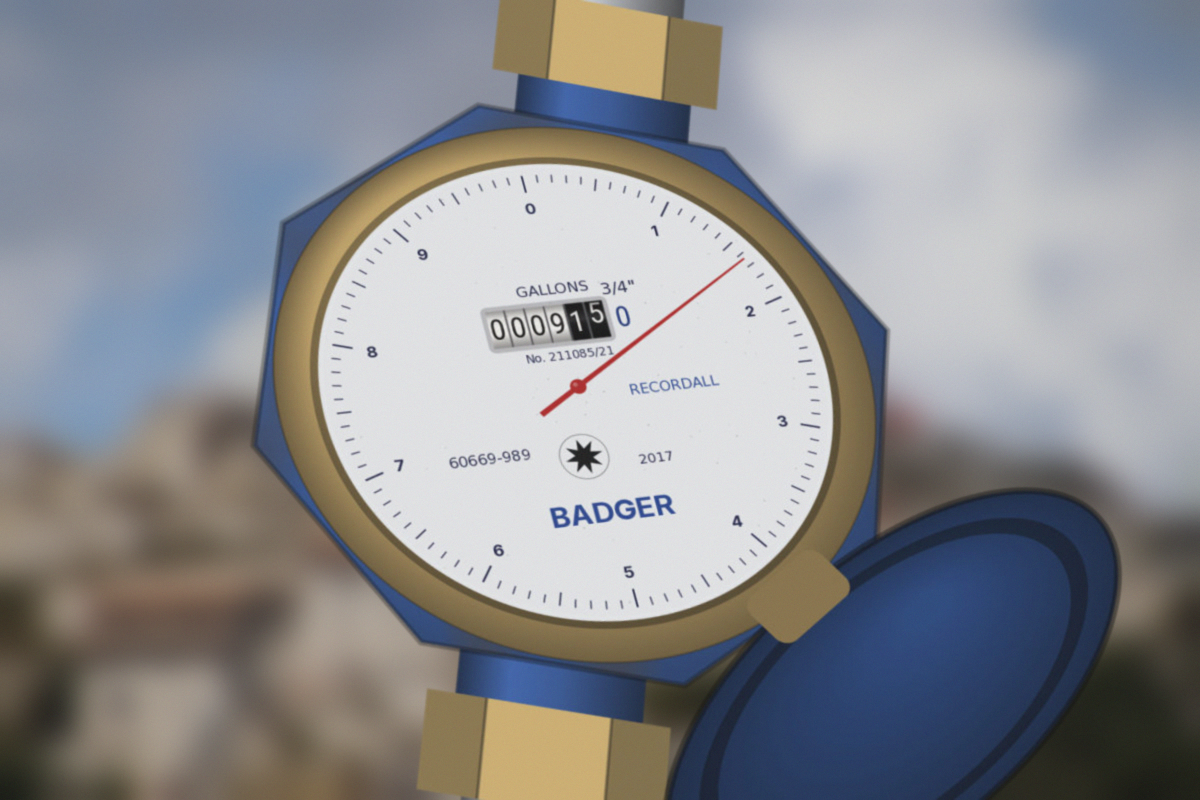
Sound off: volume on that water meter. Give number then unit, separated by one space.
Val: 9151.6 gal
